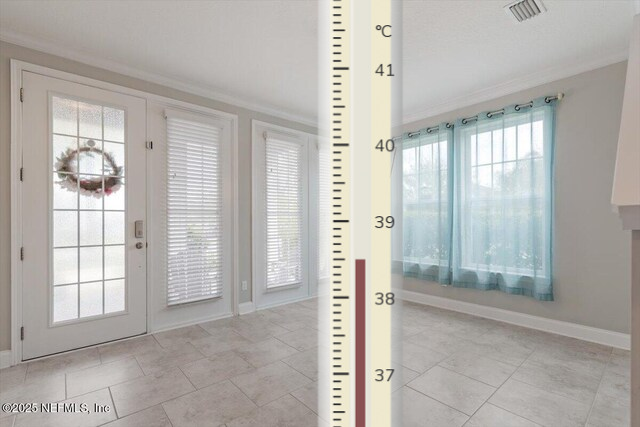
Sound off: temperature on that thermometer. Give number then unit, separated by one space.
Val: 38.5 °C
